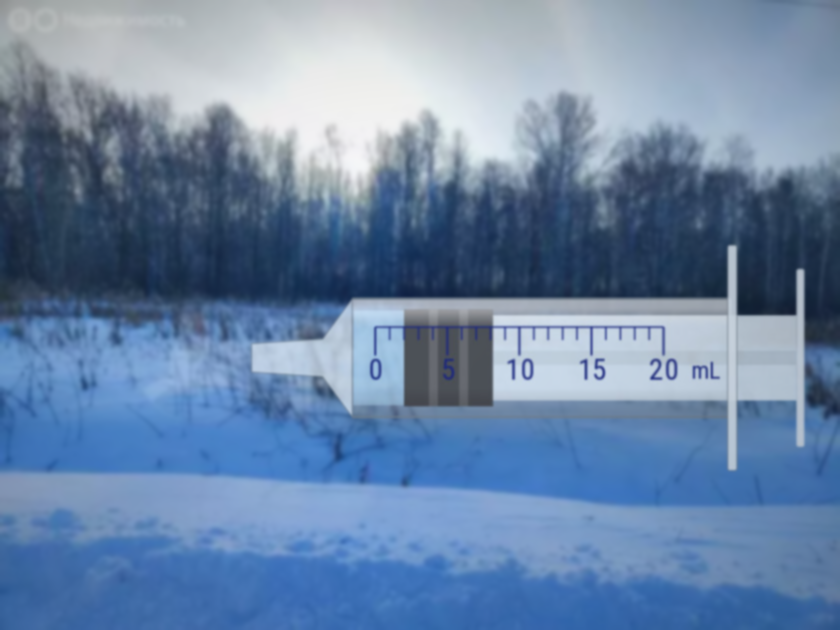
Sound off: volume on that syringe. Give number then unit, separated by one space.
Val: 2 mL
